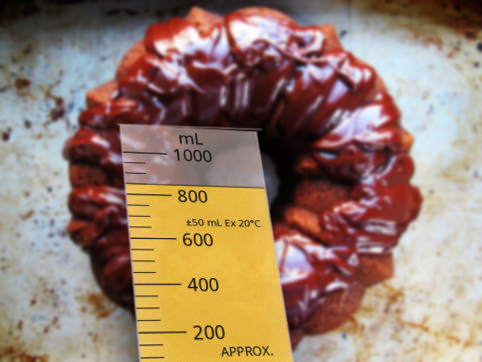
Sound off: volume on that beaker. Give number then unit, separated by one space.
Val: 850 mL
